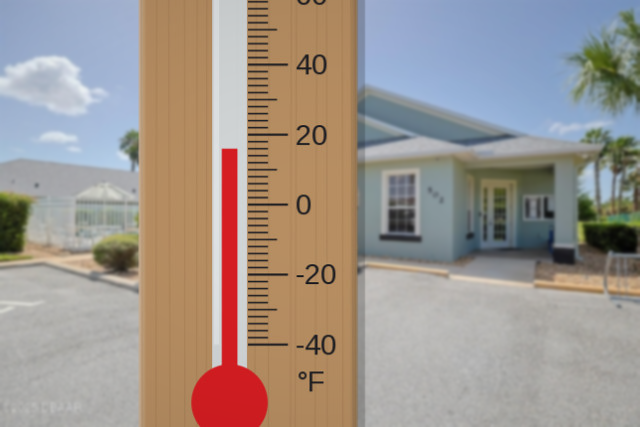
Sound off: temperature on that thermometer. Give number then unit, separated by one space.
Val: 16 °F
